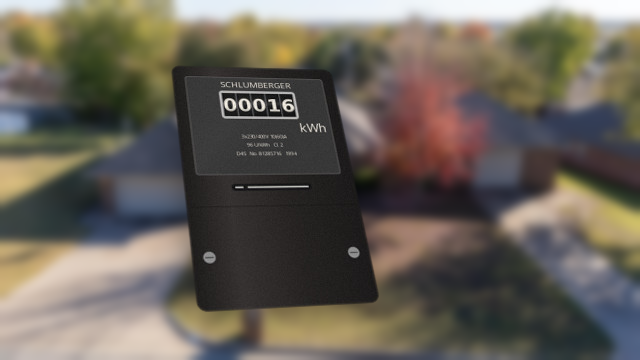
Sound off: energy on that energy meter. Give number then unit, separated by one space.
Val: 16 kWh
